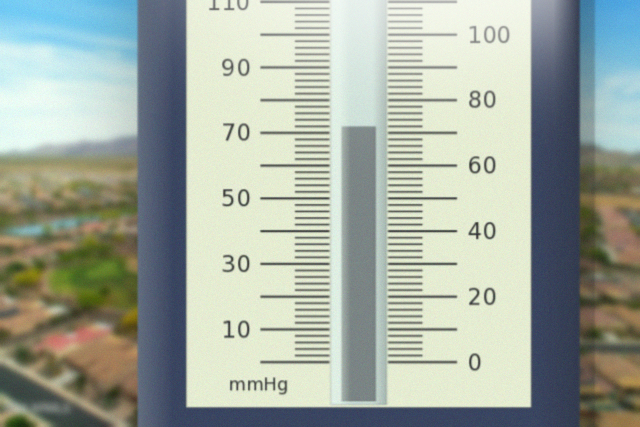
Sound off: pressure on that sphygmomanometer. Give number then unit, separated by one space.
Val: 72 mmHg
